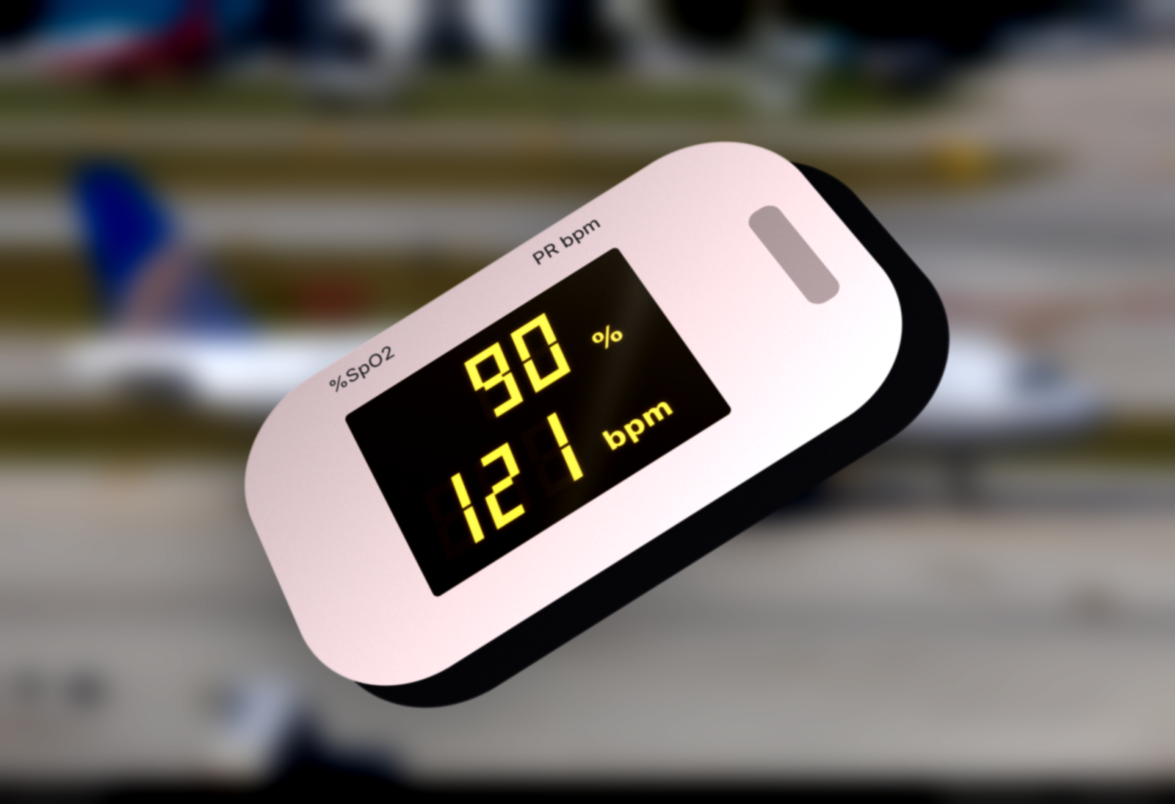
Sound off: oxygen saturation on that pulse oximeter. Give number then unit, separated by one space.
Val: 90 %
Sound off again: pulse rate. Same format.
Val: 121 bpm
